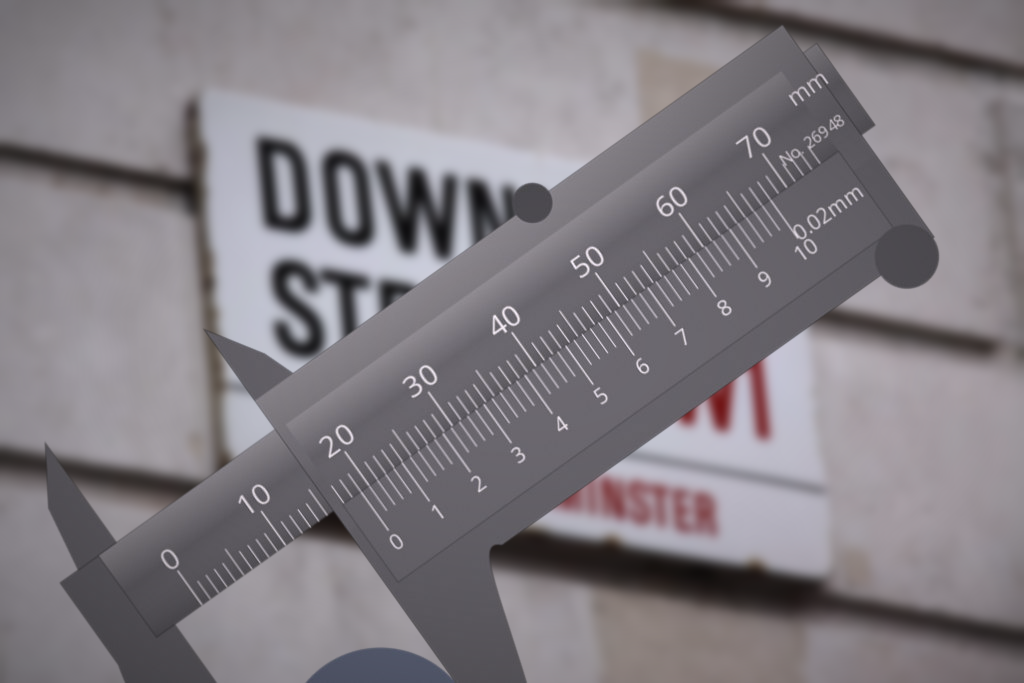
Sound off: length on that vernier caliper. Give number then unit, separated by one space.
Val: 19.0 mm
